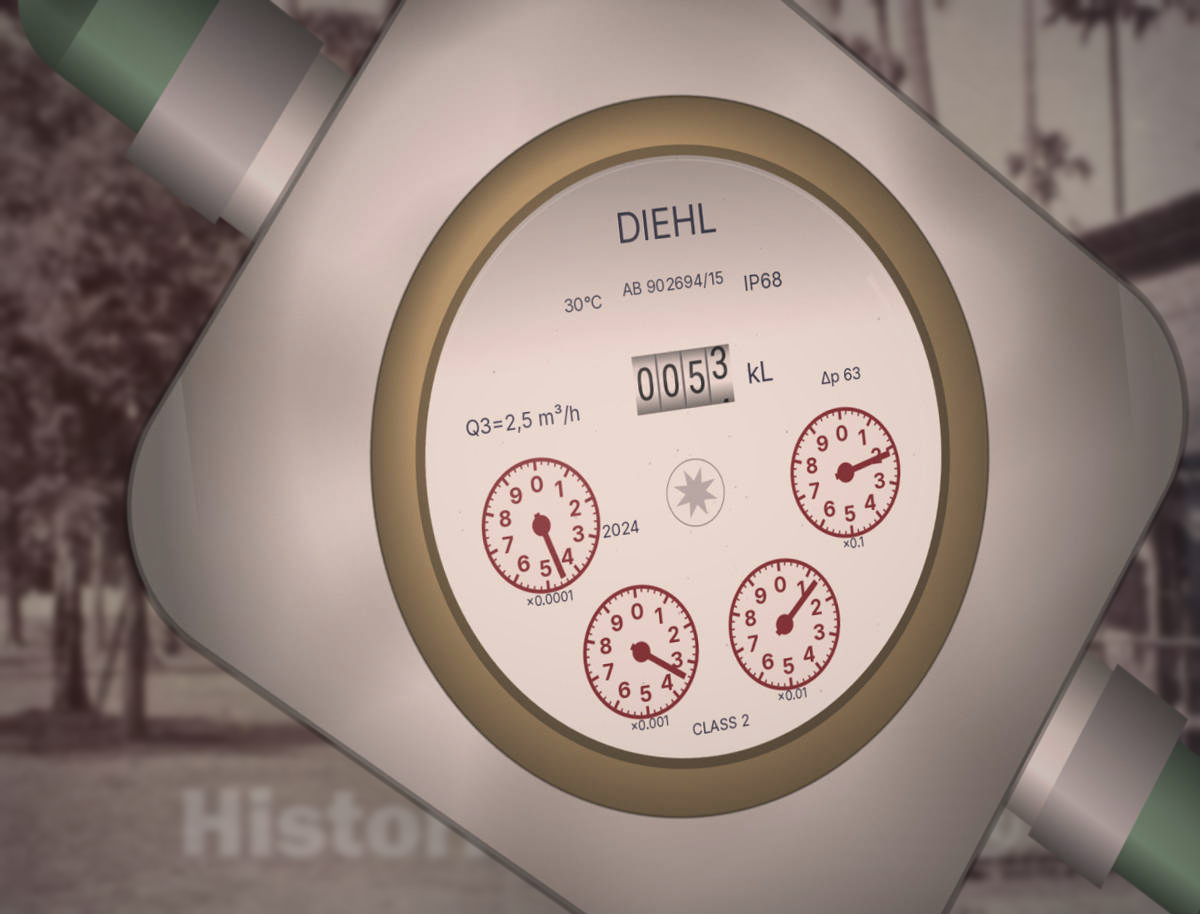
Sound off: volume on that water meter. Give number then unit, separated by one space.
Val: 53.2134 kL
